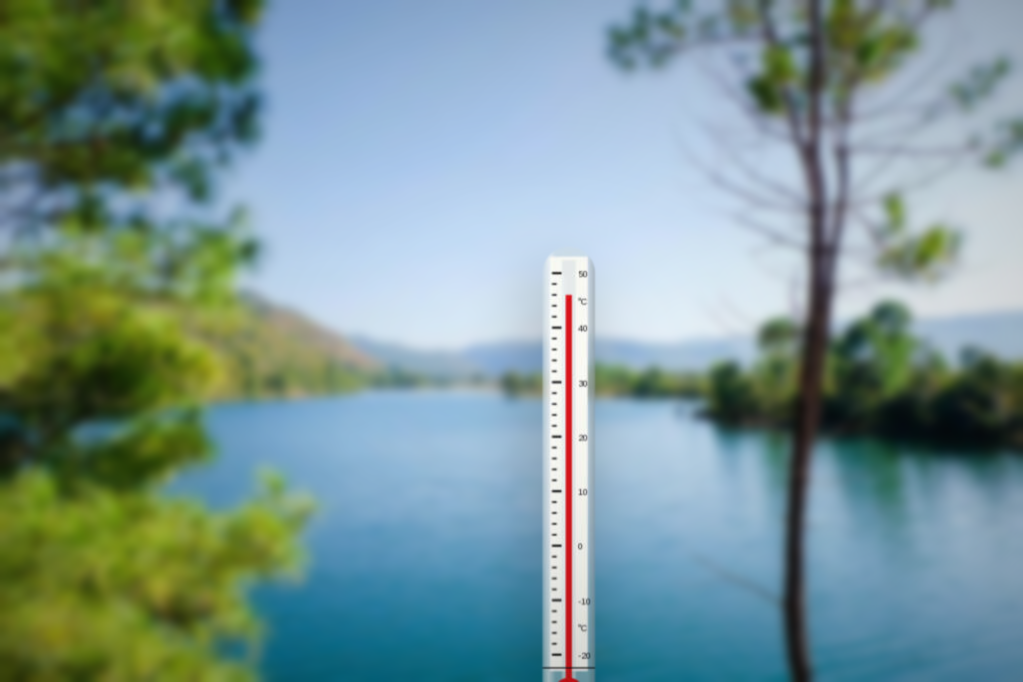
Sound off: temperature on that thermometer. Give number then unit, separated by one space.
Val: 46 °C
